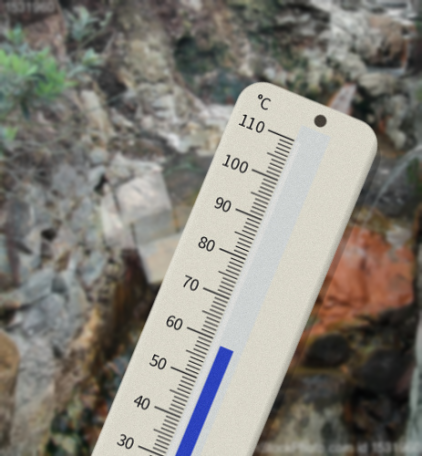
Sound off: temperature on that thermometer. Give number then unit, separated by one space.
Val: 59 °C
